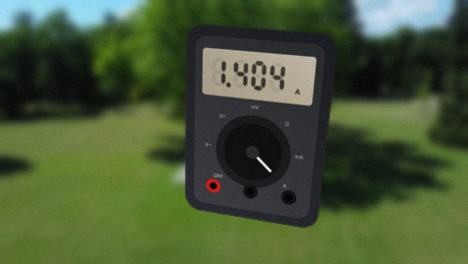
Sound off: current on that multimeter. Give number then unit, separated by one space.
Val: 1.404 A
